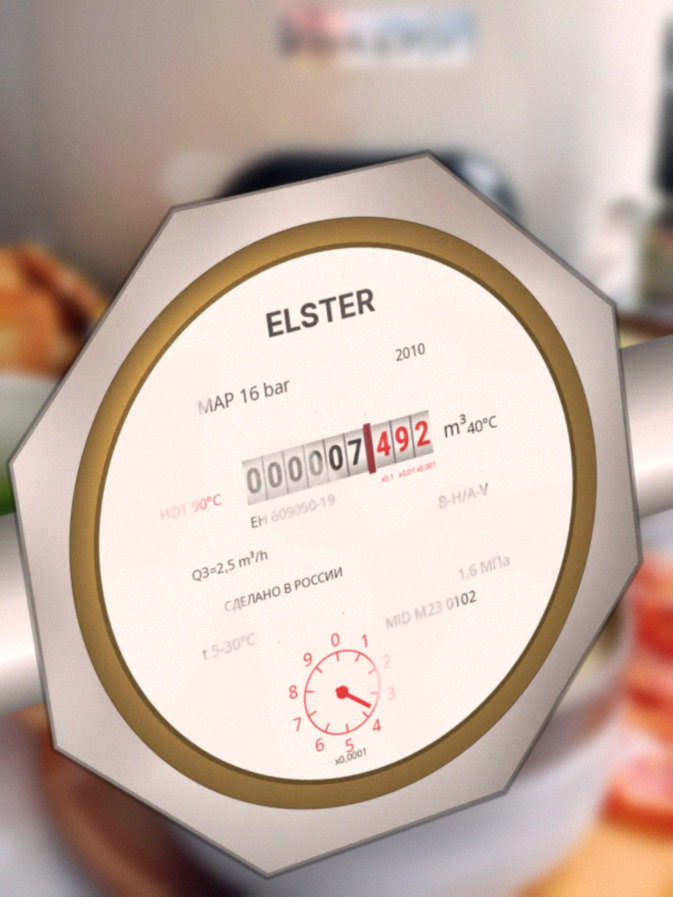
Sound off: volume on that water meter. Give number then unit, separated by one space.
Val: 7.4923 m³
